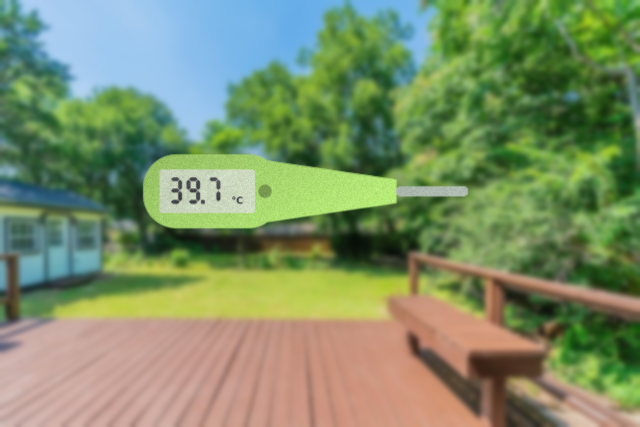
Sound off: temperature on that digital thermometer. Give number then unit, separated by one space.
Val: 39.7 °C
